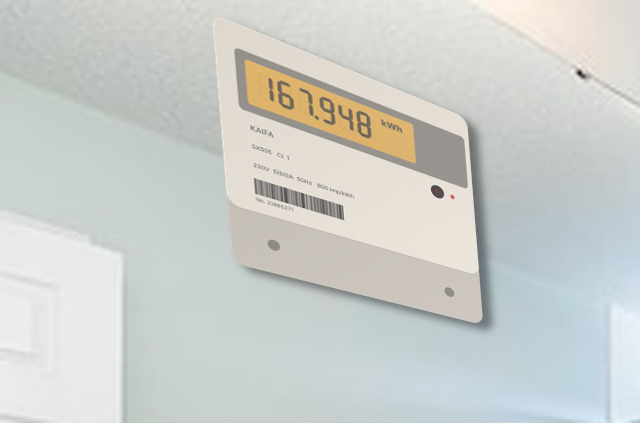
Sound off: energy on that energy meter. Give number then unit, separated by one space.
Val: 167.948 kWh
